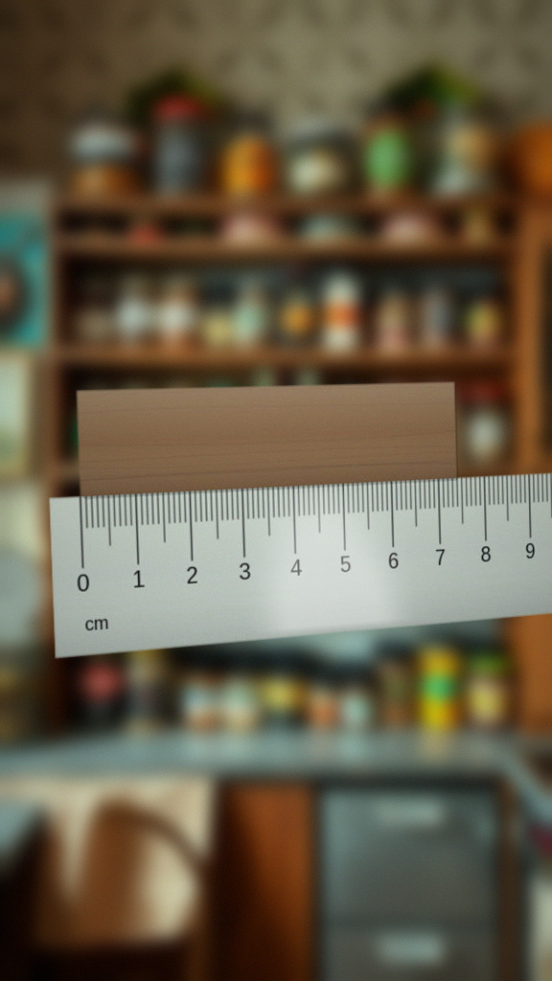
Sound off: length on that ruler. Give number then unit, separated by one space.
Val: 7.4 cm
